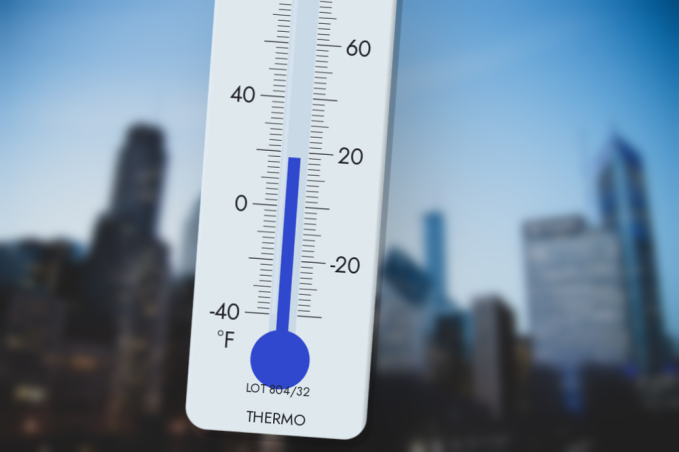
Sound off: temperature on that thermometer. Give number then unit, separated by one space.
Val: 18 °F
